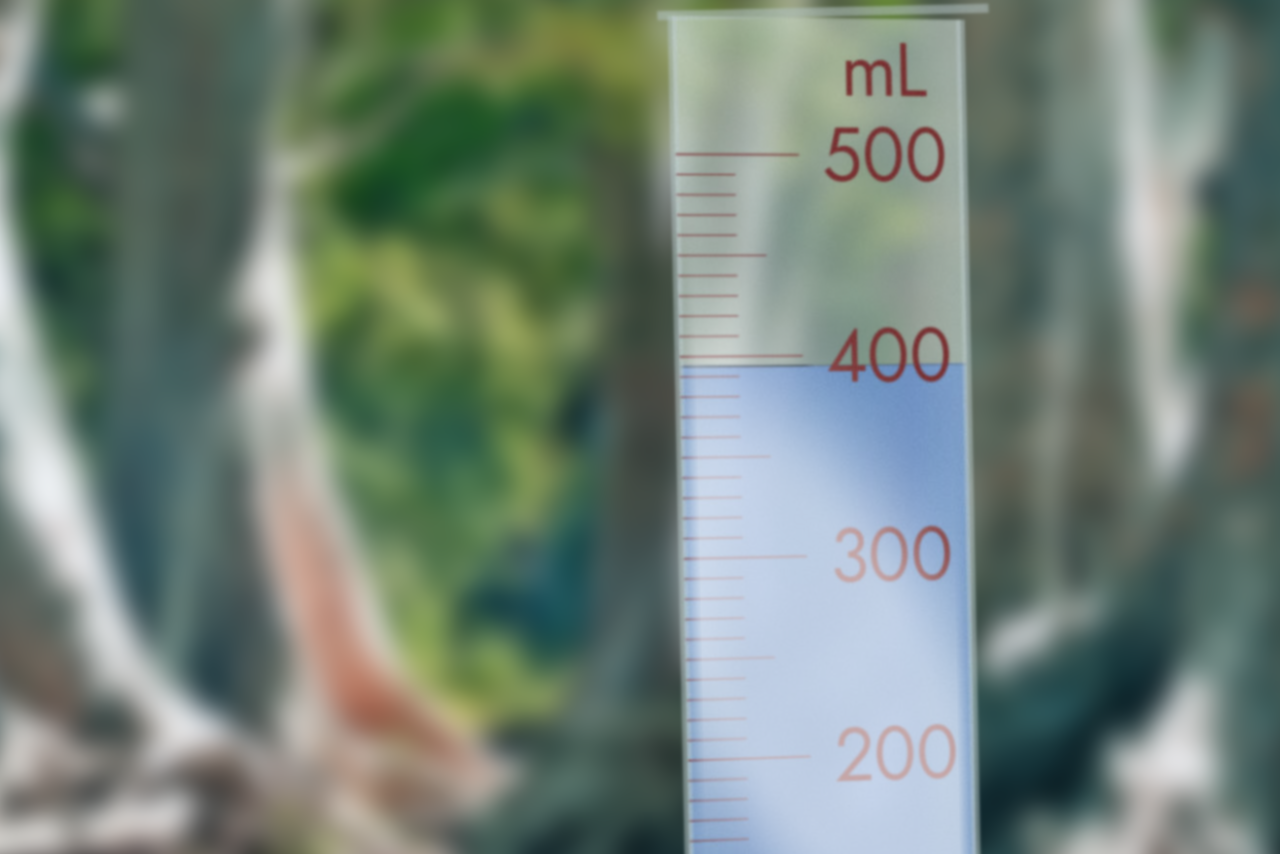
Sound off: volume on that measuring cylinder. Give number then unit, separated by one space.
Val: 395 mL
